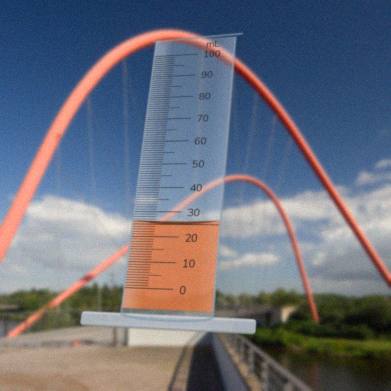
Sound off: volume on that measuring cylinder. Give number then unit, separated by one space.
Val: 25 mL
